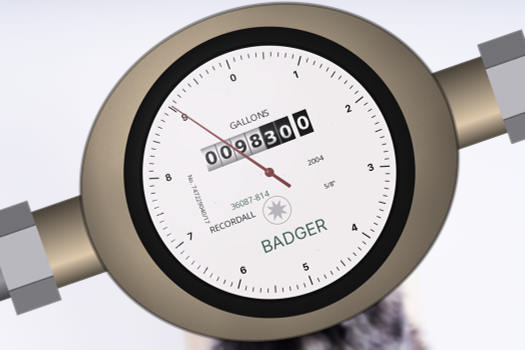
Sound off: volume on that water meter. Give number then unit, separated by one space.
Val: 98299.0 gal
